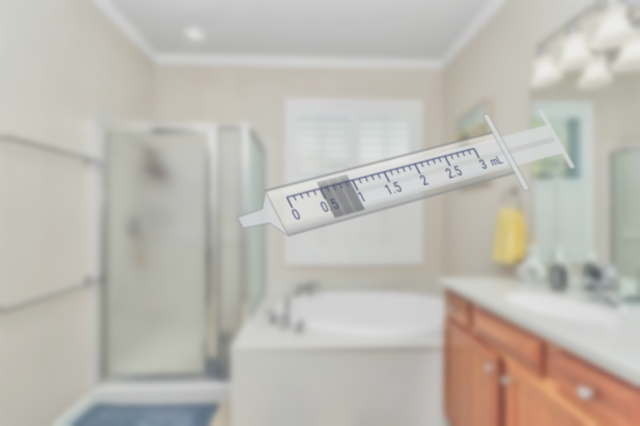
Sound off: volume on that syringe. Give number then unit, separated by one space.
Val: 0.5 mL
